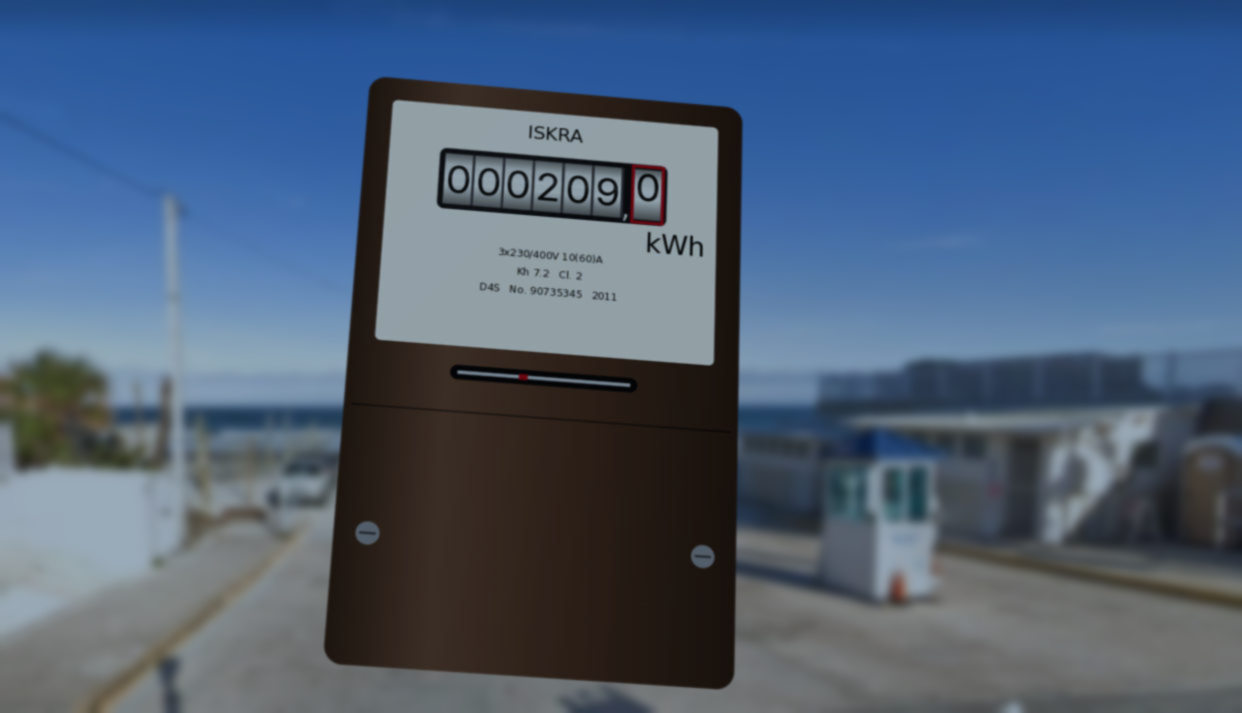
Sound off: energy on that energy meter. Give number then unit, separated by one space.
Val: 209.0 kWh
